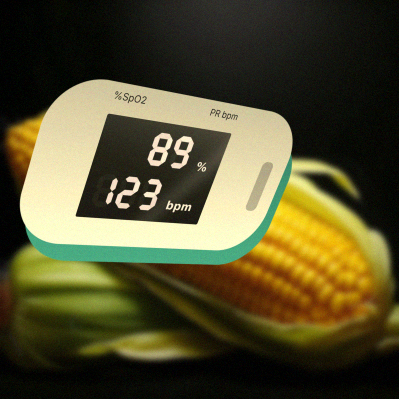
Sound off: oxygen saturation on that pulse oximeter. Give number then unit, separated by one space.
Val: 89 %
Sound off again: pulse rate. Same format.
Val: 123 bpm
